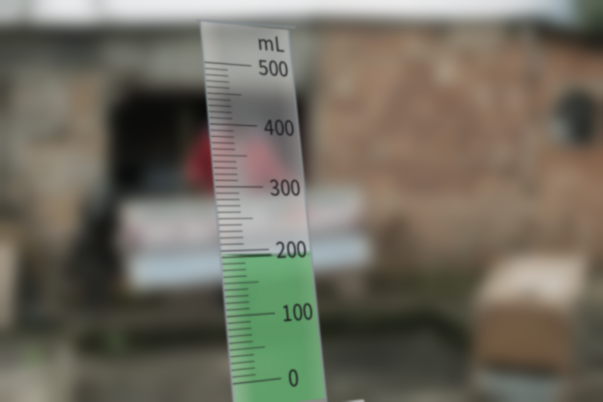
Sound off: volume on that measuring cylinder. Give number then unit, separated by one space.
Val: 190 mL
